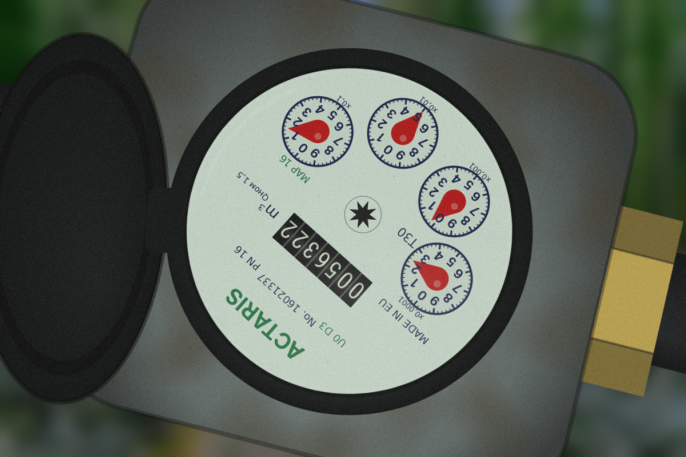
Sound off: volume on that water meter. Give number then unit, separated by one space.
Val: 56322.1502 m³
